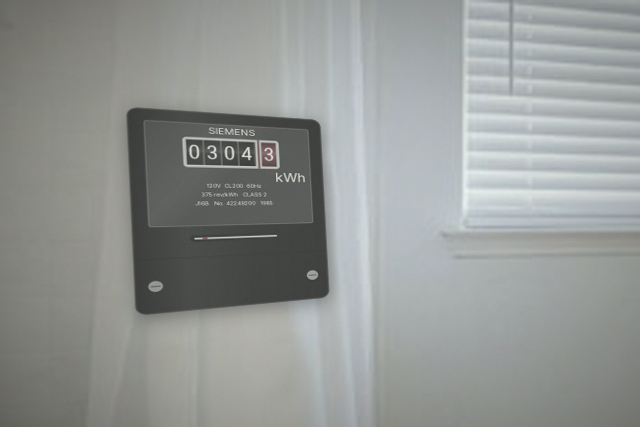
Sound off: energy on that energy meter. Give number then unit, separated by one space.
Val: 304.3 kWh
